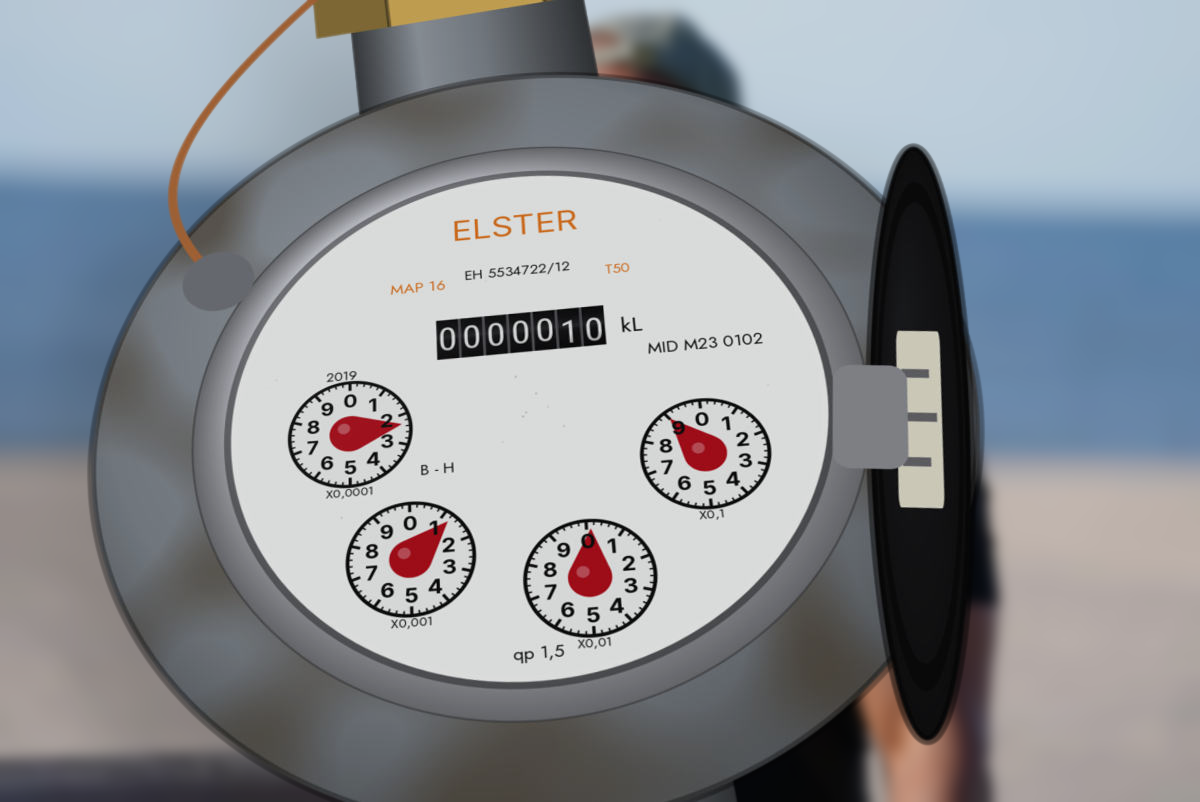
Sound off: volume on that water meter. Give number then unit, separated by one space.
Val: 9.9012 kL
